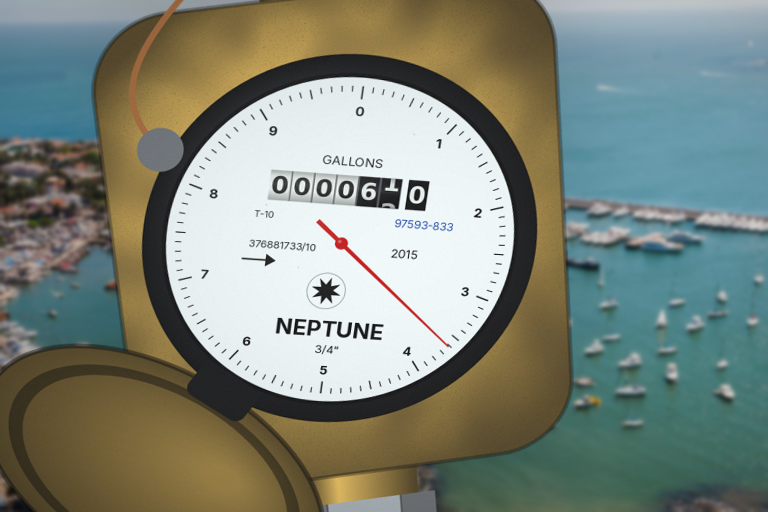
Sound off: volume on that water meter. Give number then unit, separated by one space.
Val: 613.6 gal
